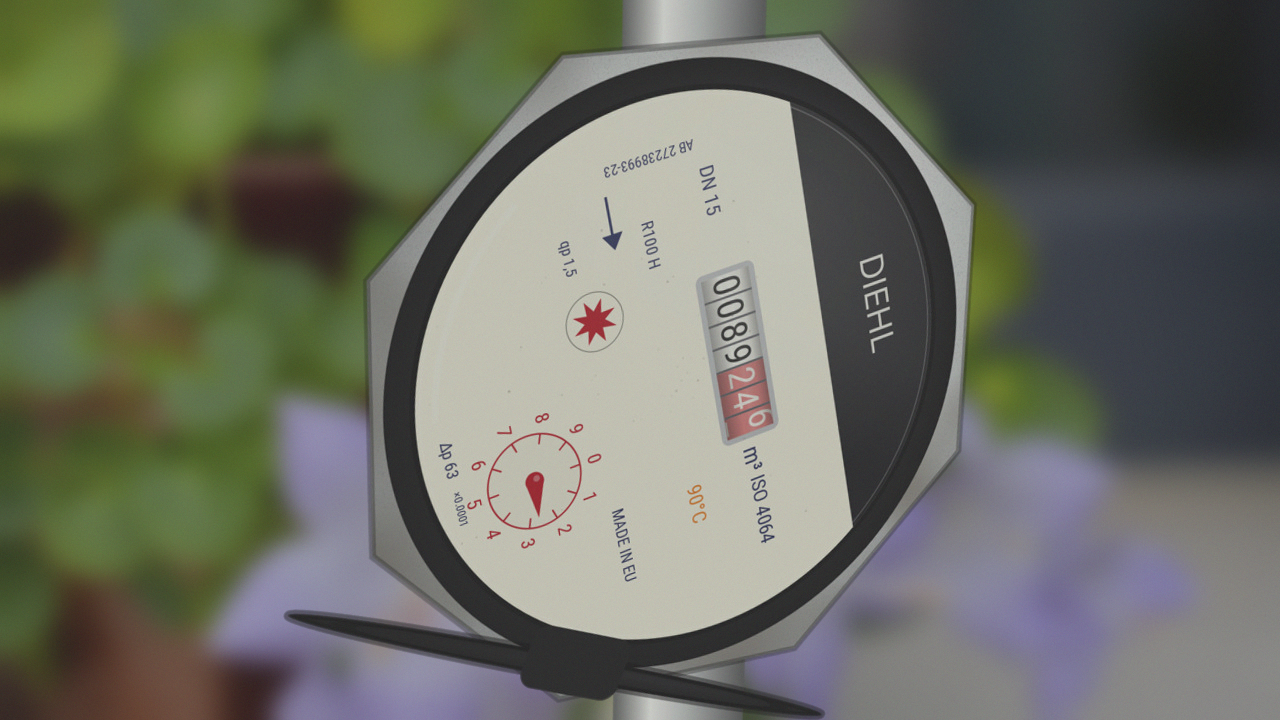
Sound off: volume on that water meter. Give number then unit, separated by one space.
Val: 89.2462 m³
